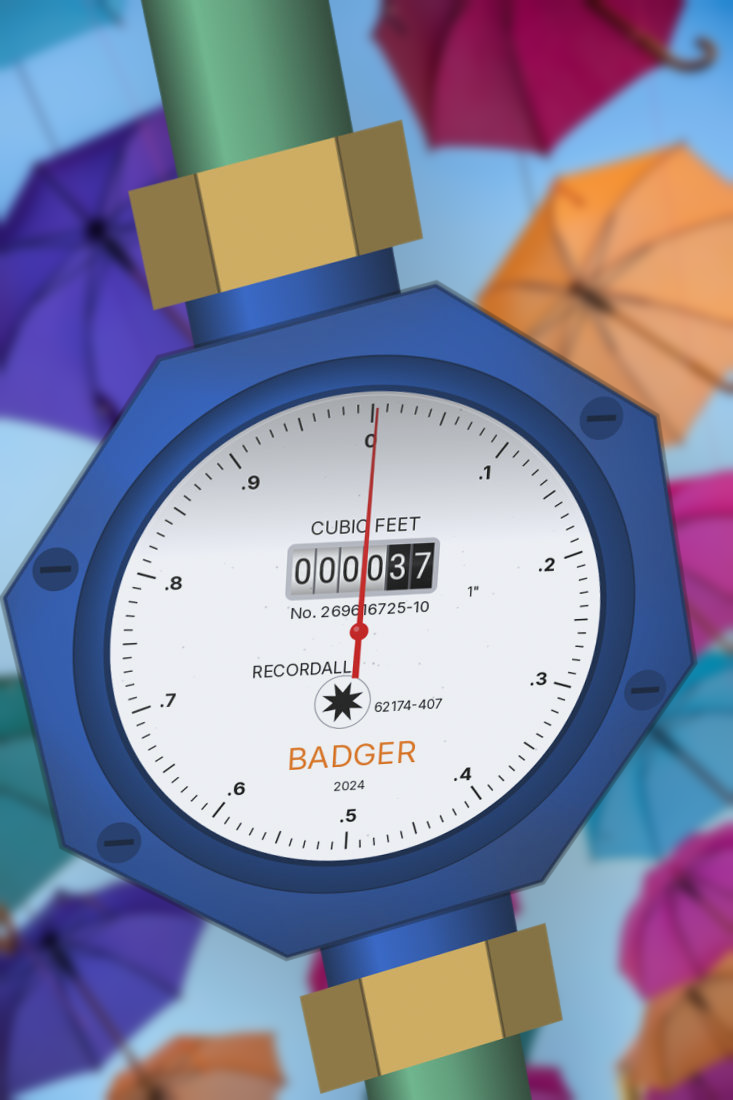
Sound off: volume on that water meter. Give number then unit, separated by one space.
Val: 37.00 ft³
